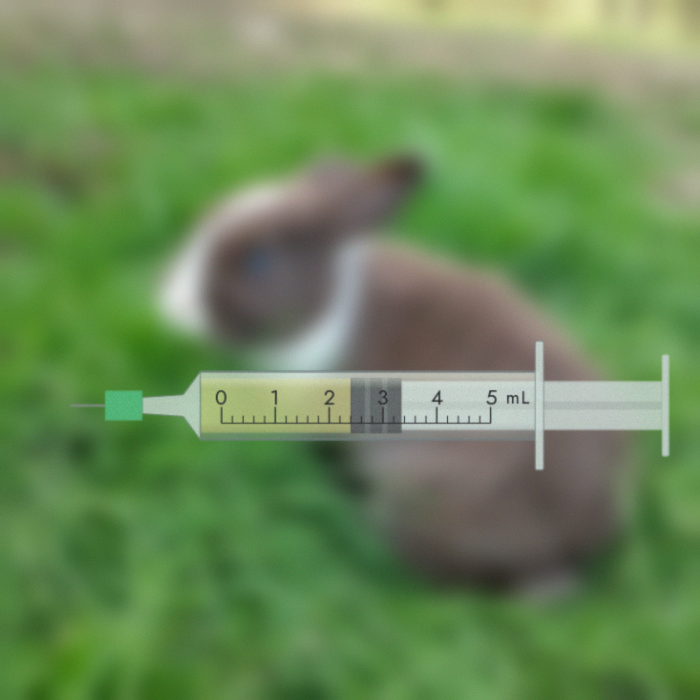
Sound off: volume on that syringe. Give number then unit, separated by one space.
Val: 2.4 mL
